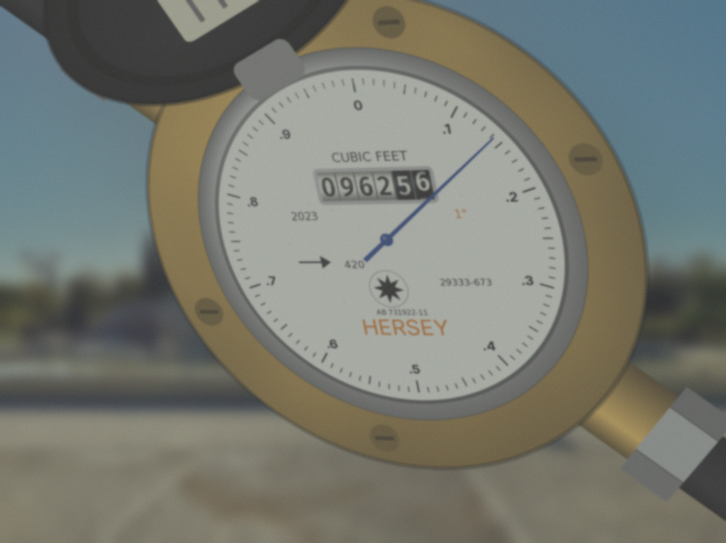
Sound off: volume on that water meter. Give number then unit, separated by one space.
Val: 96256.14 ft³
